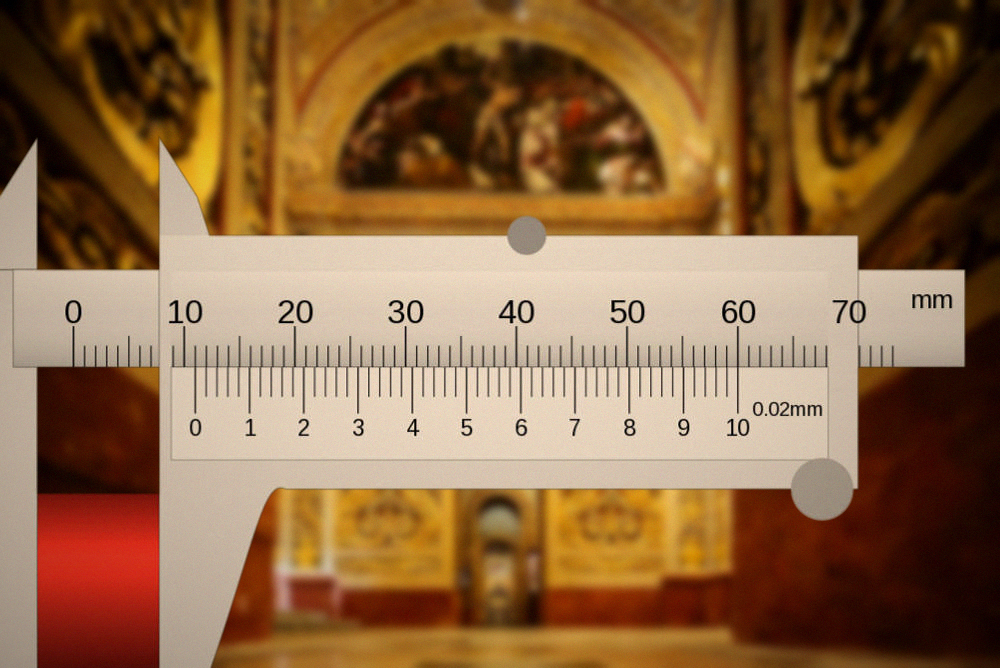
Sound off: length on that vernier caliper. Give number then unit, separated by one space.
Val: 11.0 mm
